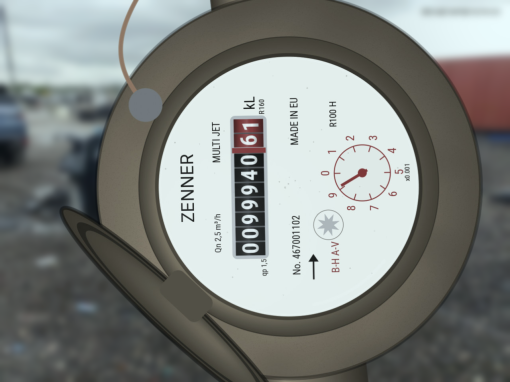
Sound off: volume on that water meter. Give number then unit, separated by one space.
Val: 99940.609 kL
